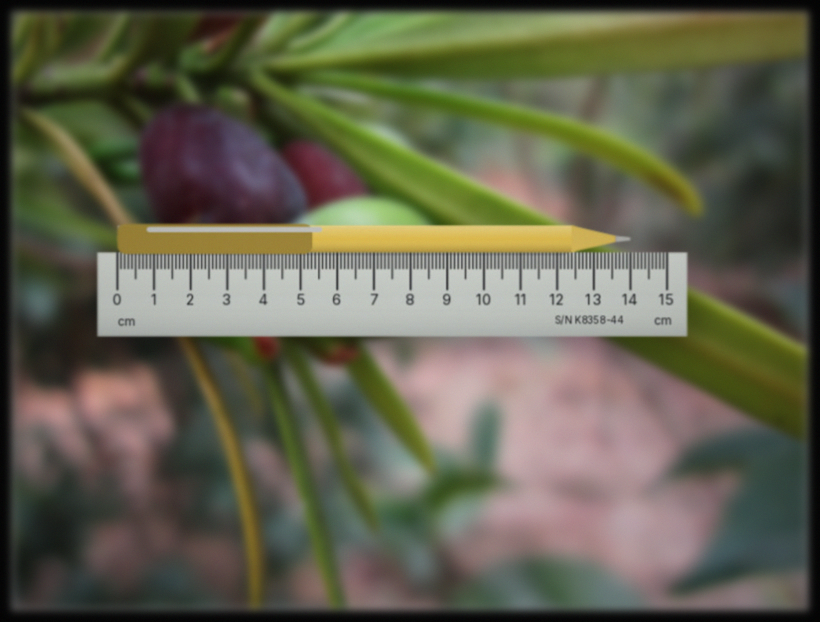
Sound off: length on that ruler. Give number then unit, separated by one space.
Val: 14 cm
